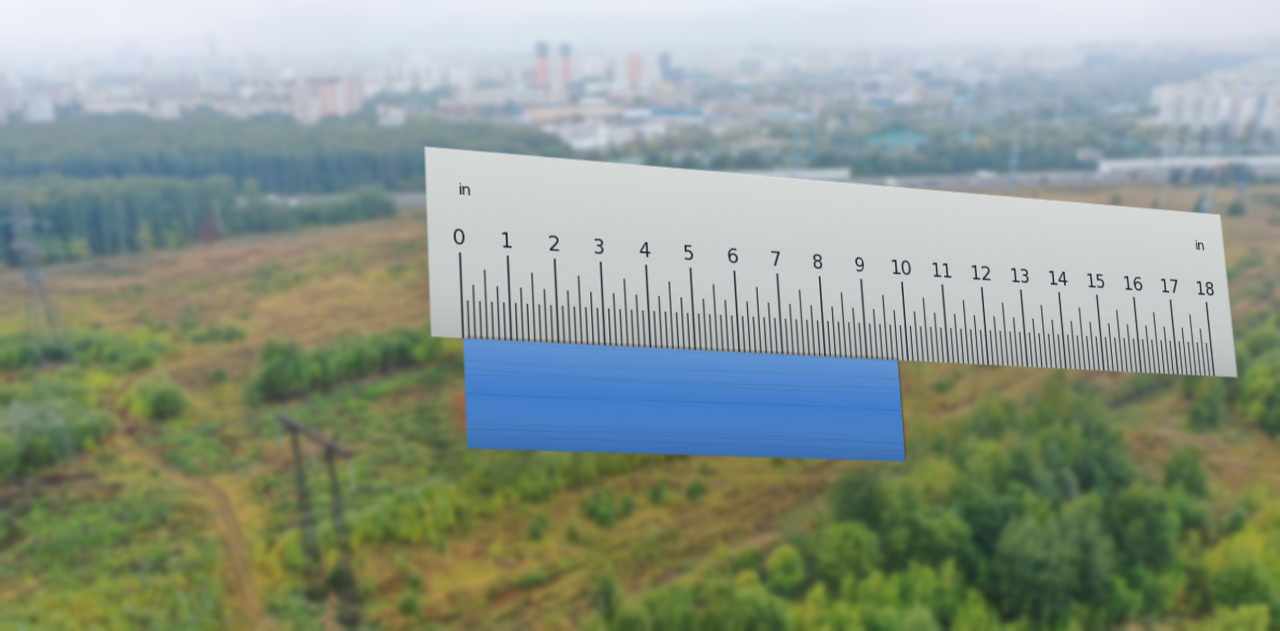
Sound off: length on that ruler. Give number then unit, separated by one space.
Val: 9.75 in
